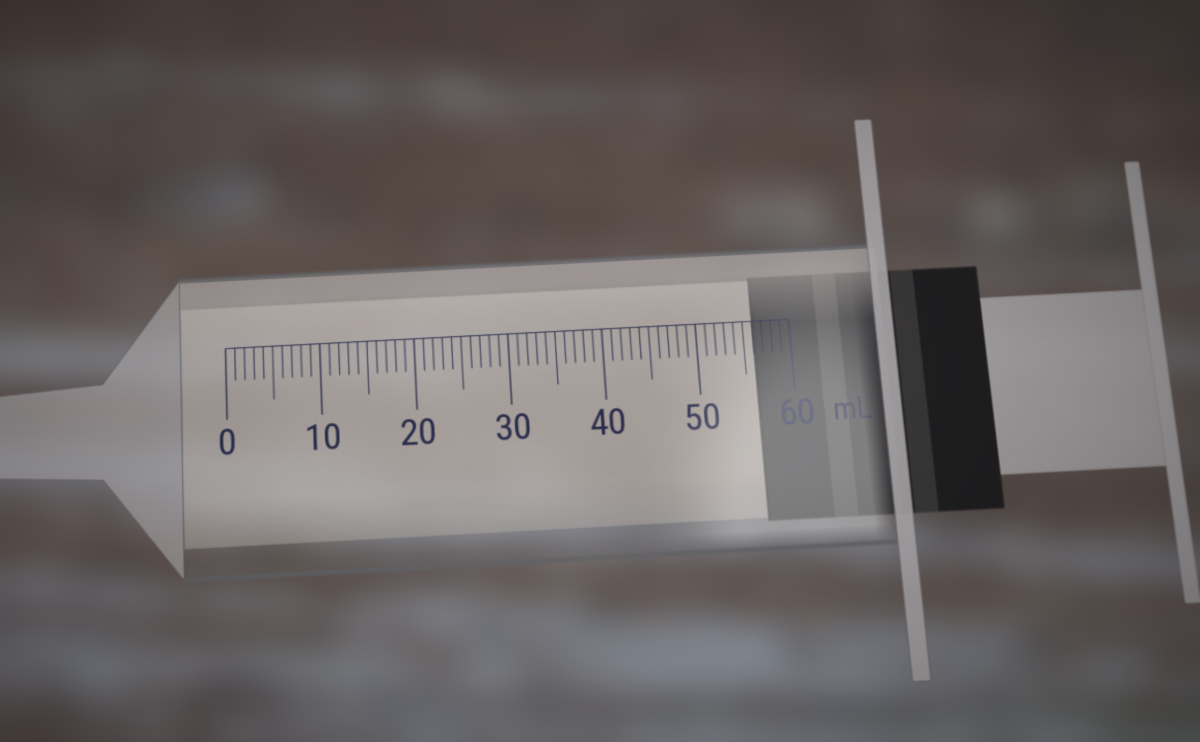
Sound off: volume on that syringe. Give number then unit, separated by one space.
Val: 56 mL
